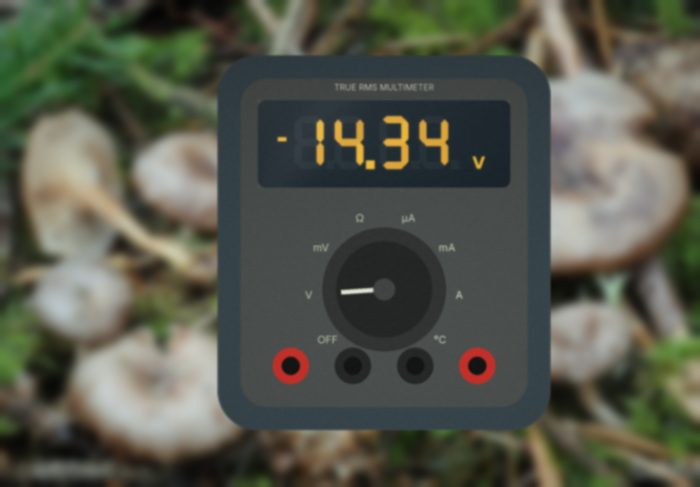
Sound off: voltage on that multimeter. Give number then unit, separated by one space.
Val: -14.34 V
